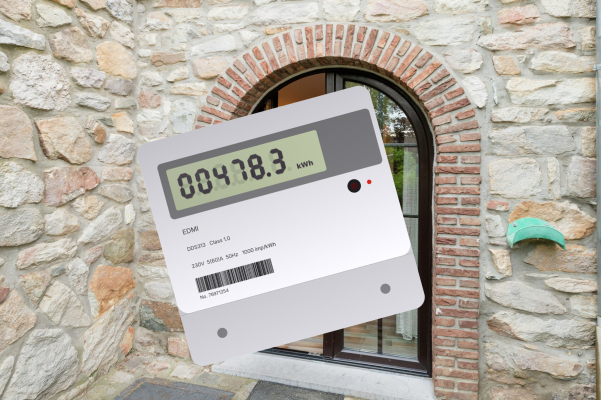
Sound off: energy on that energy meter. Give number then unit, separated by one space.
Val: 478.3 kWh
